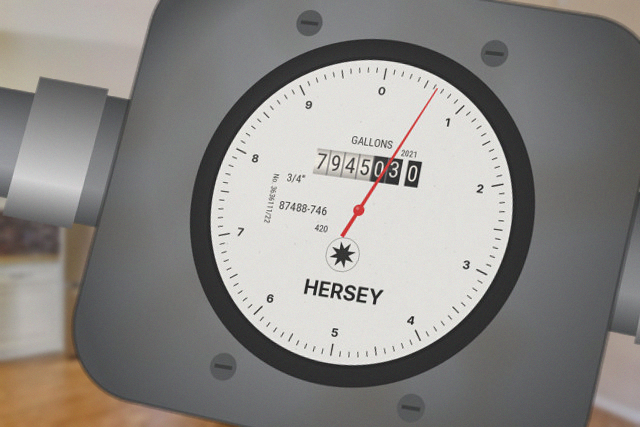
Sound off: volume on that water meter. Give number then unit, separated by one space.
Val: 7945030.6 gal
